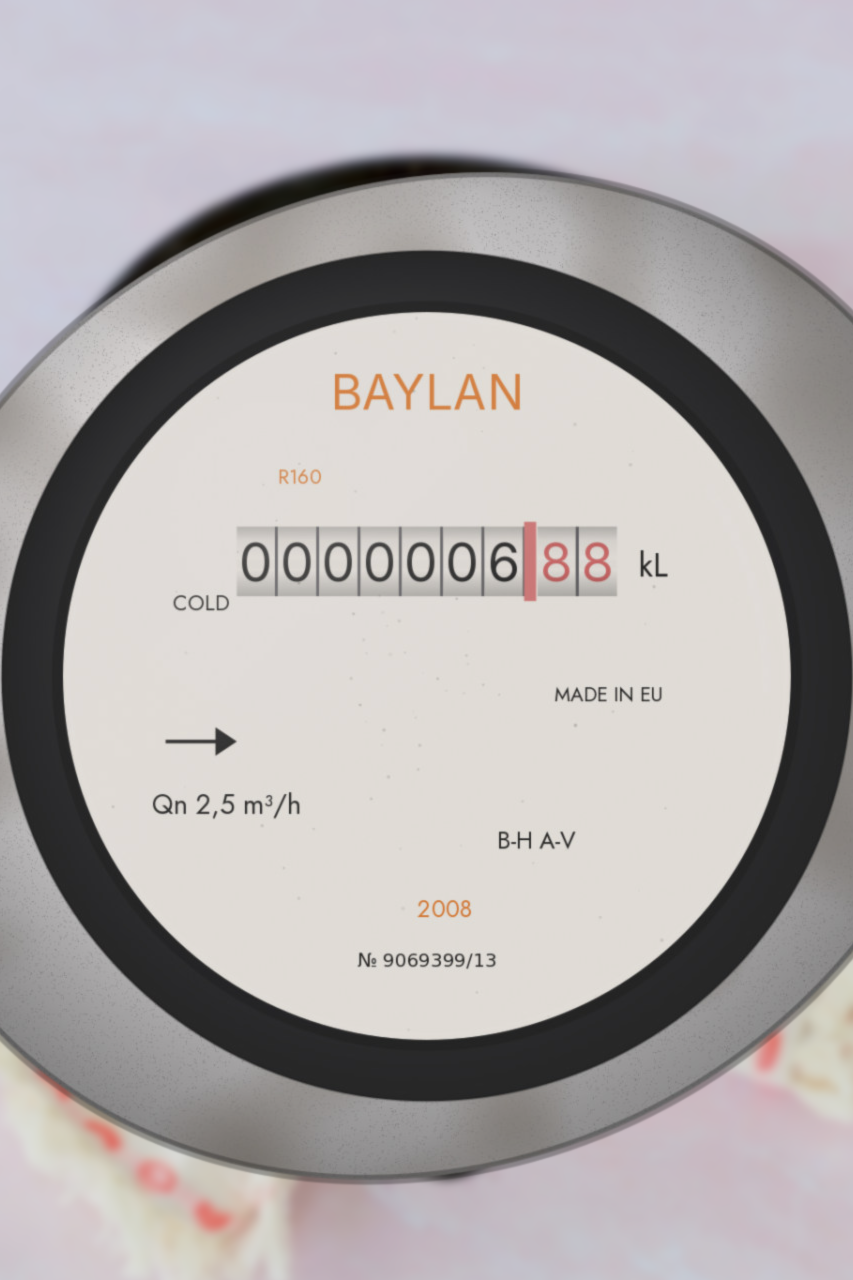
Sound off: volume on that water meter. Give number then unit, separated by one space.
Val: 6.88 kL
